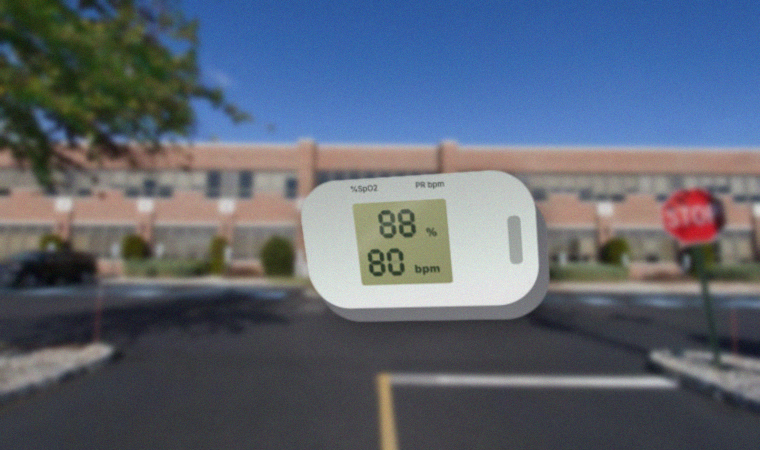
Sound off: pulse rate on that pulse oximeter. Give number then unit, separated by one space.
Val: 80 bpm
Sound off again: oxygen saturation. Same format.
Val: 88 %
